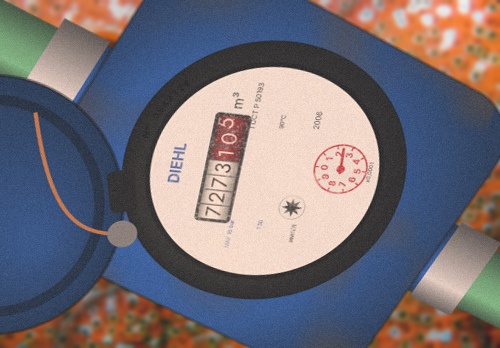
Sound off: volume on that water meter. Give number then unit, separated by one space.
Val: 7273.1052 m³
